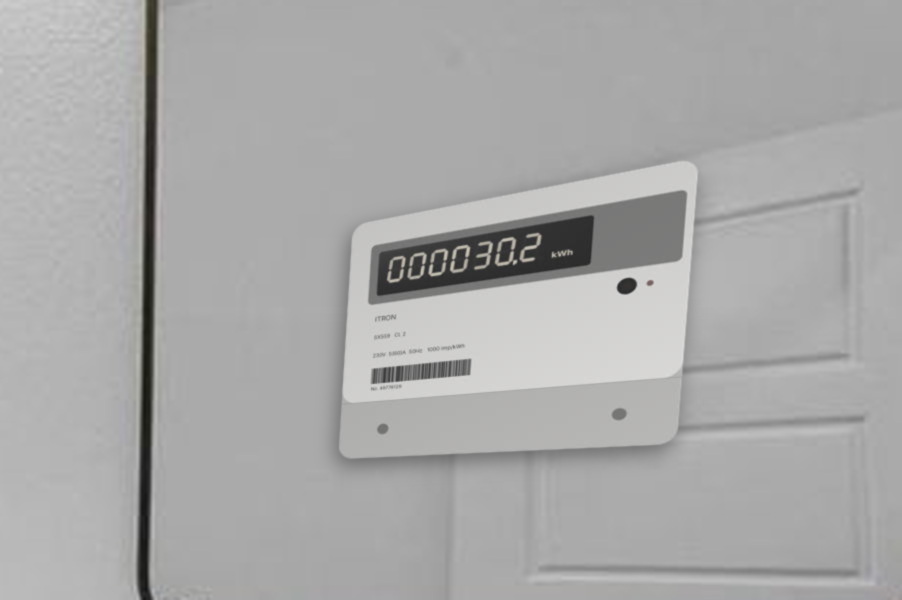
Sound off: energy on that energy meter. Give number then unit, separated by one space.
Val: 30.2 kWh
